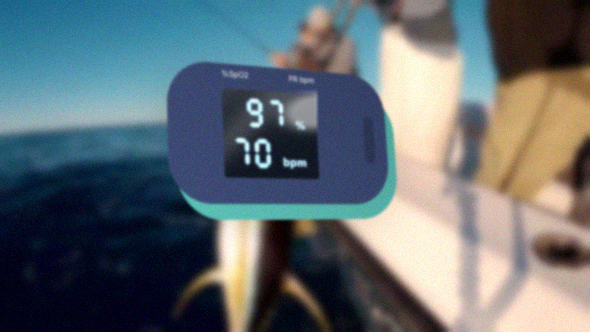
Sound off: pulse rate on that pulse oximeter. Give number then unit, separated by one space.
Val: 70 bpm
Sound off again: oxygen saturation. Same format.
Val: 97 %
